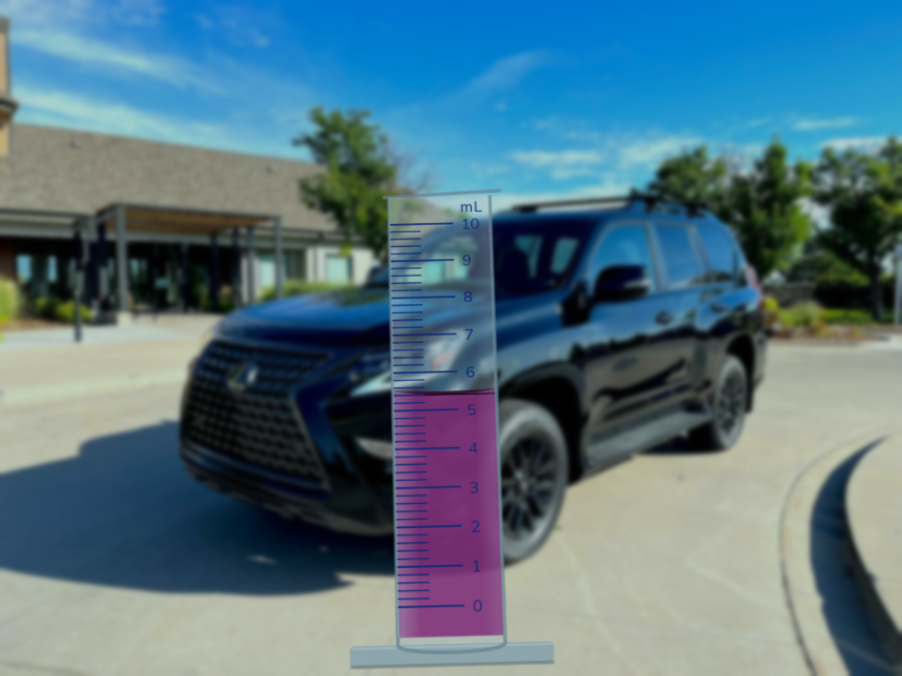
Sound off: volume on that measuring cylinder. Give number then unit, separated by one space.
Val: 5.4 mL
